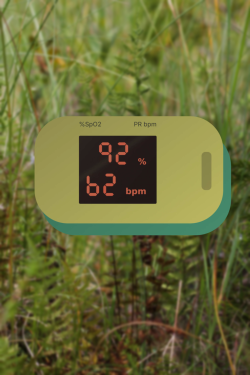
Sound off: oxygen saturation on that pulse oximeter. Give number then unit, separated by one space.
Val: 92 %
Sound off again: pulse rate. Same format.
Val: 62 bpm
